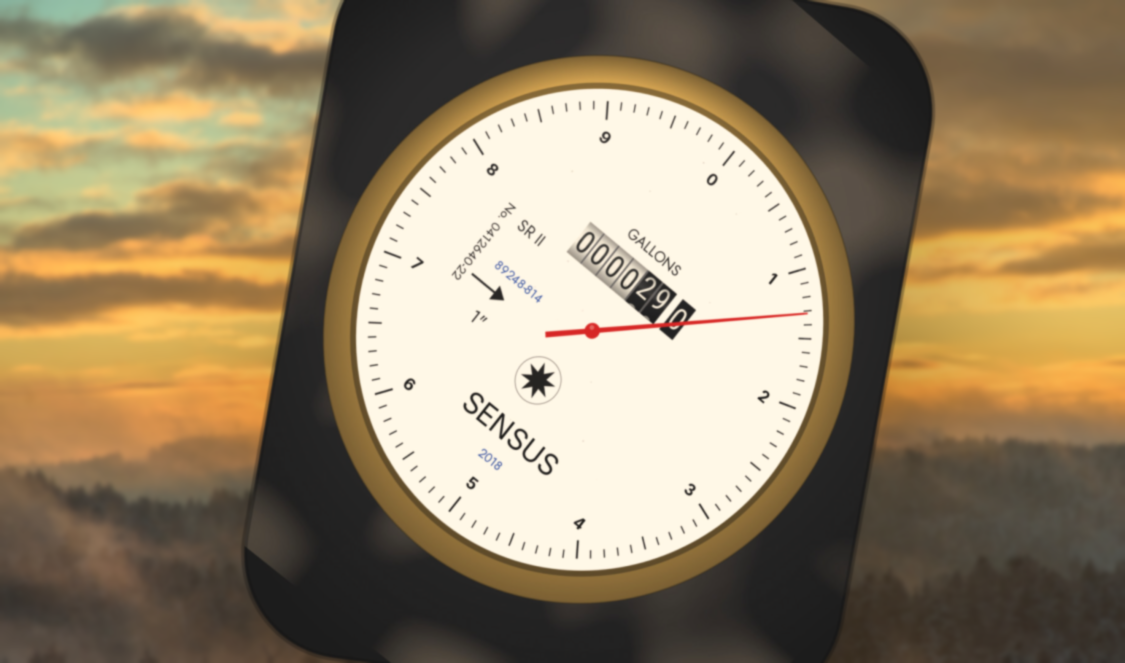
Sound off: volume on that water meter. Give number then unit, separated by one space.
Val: 291.3 gal
